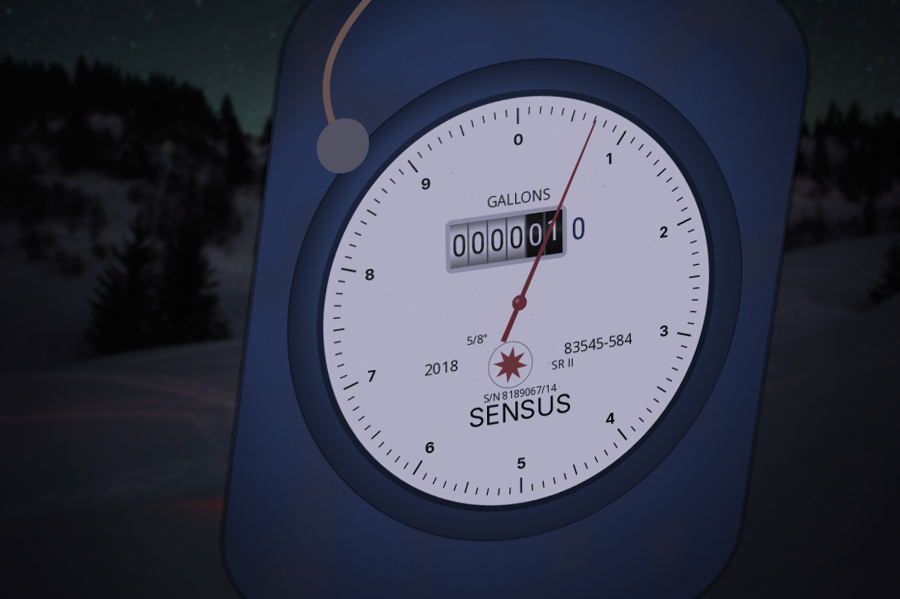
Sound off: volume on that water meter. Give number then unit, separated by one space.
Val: 10.7 gal
